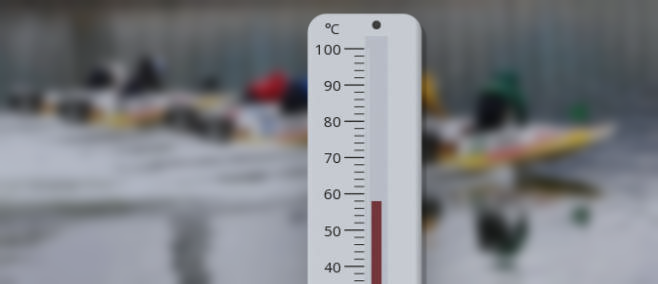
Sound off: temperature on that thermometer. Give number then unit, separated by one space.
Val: 58 °C
